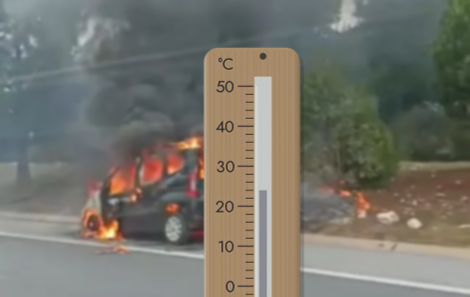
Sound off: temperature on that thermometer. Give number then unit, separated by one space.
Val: 24 °C
